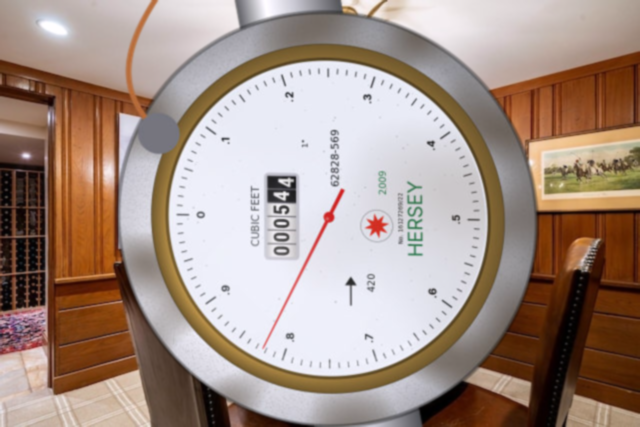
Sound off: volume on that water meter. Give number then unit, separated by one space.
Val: 543.82 ft³
